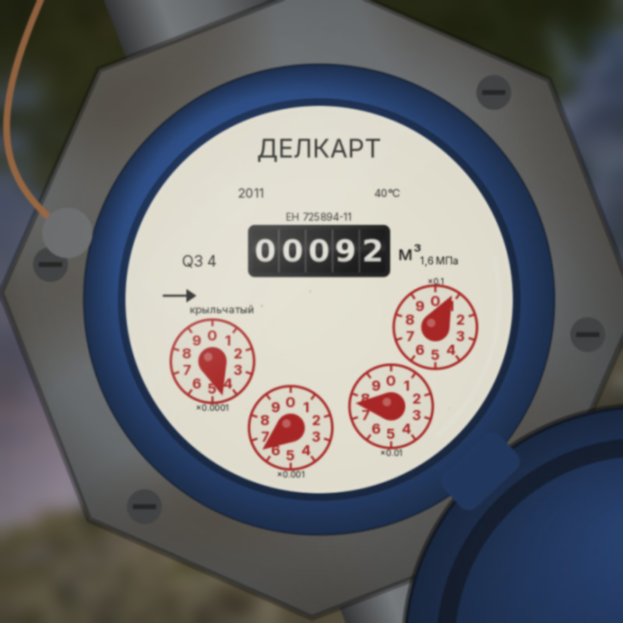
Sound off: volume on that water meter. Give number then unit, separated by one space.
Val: 92.0764 m³
